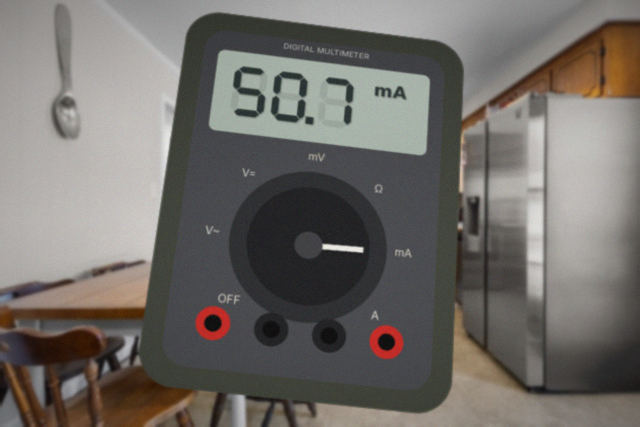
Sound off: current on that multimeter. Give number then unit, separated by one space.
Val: 50.7 mA
